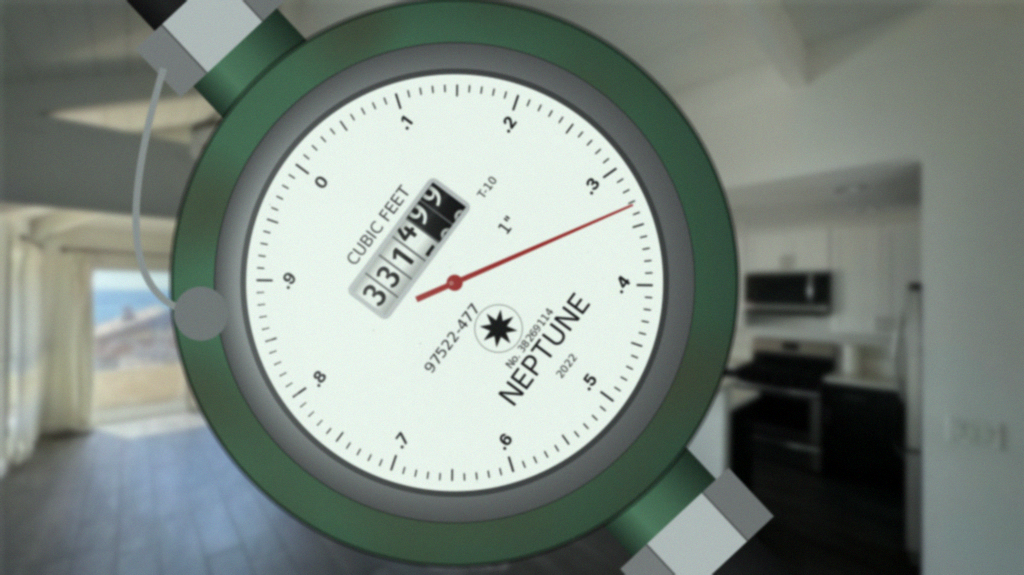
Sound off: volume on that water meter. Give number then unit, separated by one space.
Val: 331499.33 ft³
